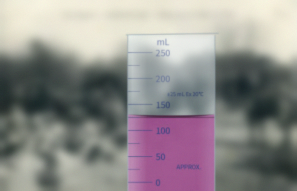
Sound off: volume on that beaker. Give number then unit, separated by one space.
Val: 125 mL
